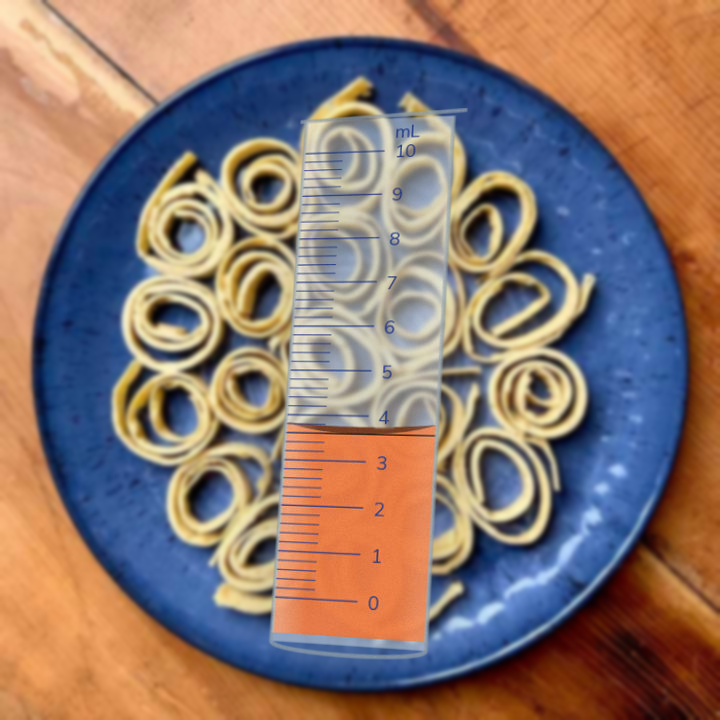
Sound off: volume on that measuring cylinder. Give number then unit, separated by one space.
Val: 3.6 mL
